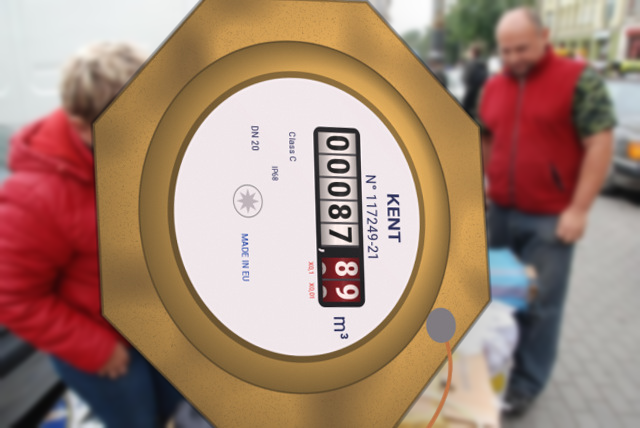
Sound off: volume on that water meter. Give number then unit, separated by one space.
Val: 87.89 m³
